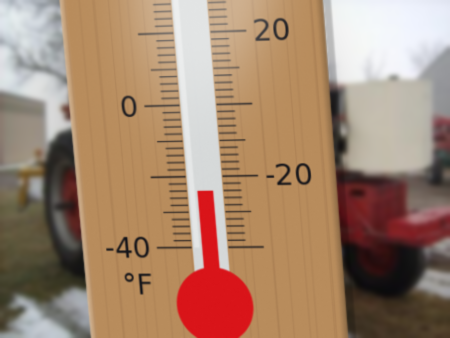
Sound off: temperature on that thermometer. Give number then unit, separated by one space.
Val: -24 °F
